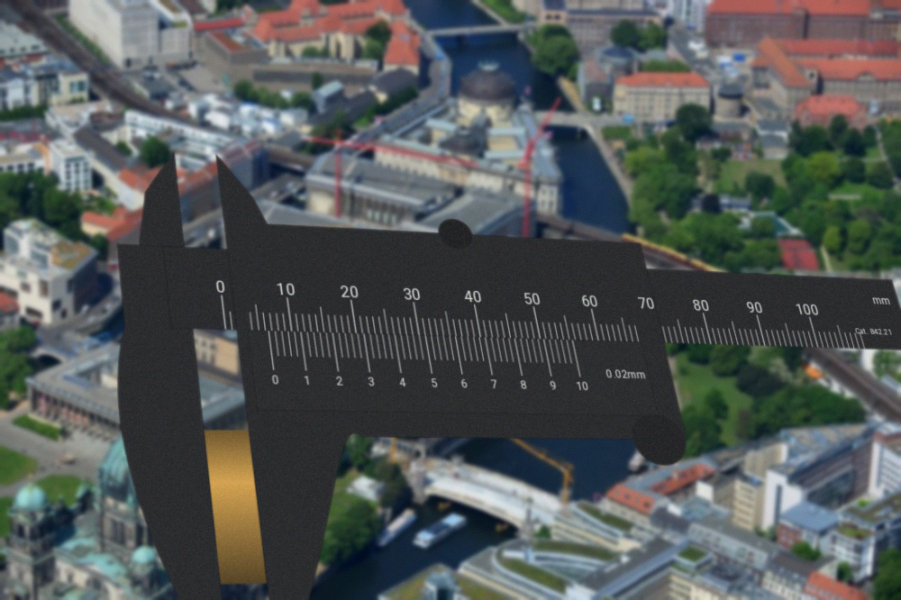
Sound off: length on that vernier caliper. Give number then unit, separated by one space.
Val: 6.5 mm
